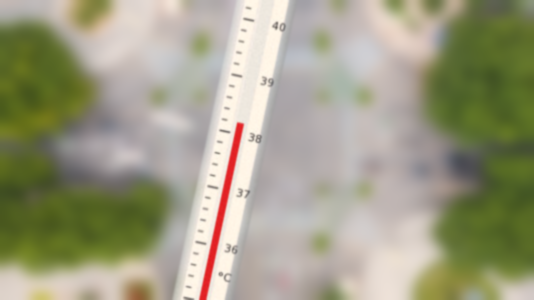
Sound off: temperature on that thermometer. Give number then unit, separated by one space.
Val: 38.2 °C
